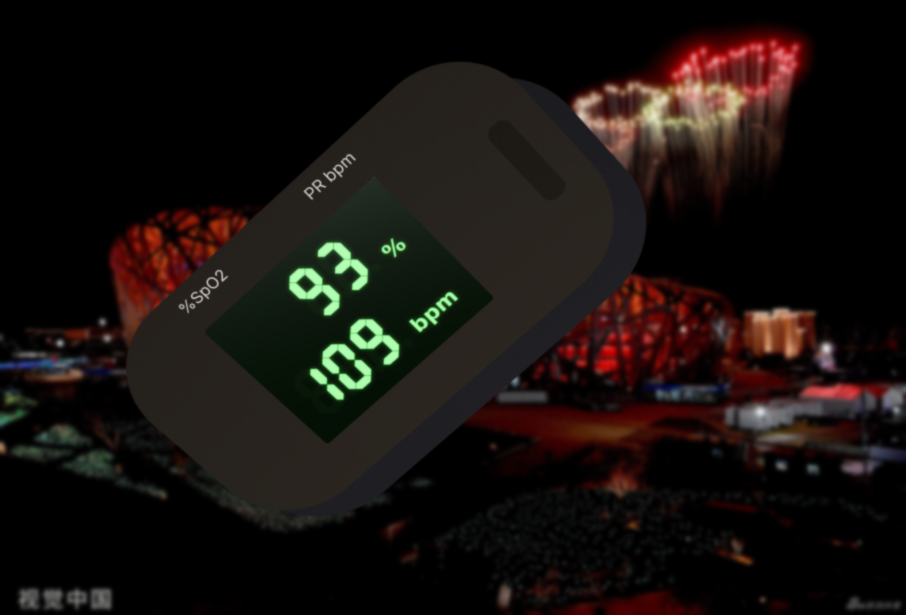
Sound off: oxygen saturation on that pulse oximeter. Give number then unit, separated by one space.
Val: 93 %
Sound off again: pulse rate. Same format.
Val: 109 bpm
